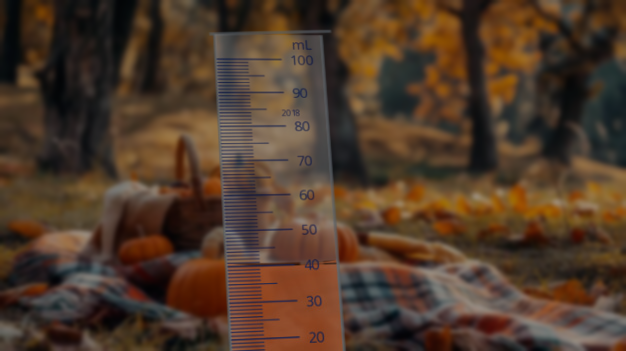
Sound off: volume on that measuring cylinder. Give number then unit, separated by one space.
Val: 40 mL
